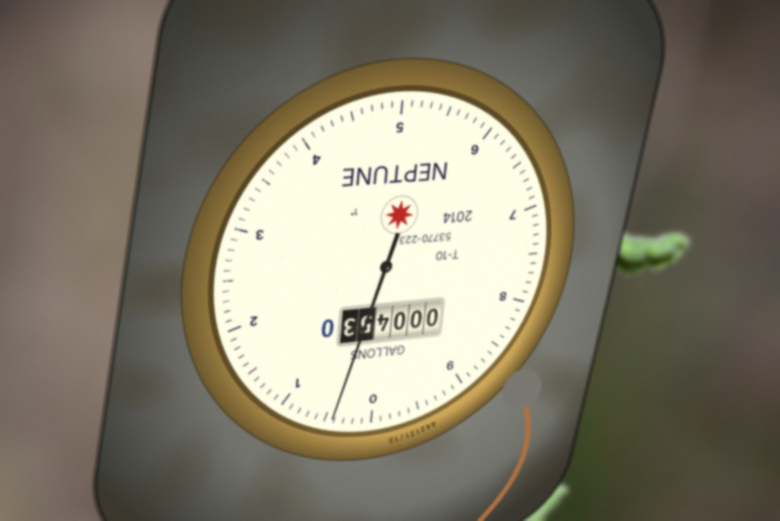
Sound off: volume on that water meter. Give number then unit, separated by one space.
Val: 4530.4 gal
